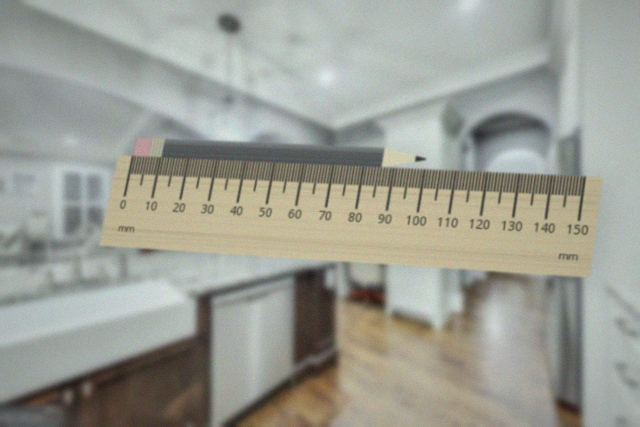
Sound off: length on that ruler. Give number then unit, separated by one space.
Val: 100 mm
